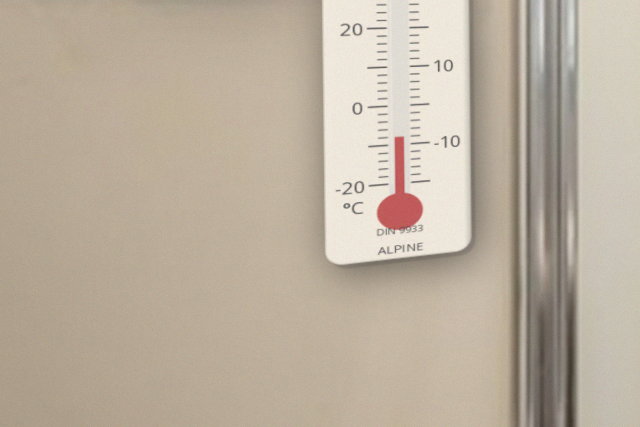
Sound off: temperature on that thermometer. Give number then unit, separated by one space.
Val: -8 °C
